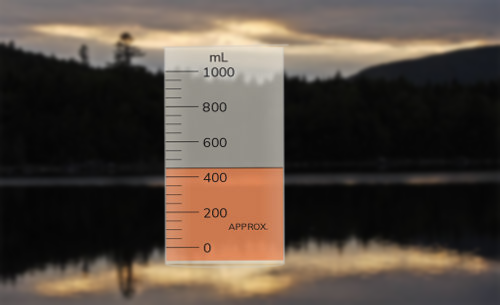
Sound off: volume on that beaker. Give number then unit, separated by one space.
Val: 450 mL
